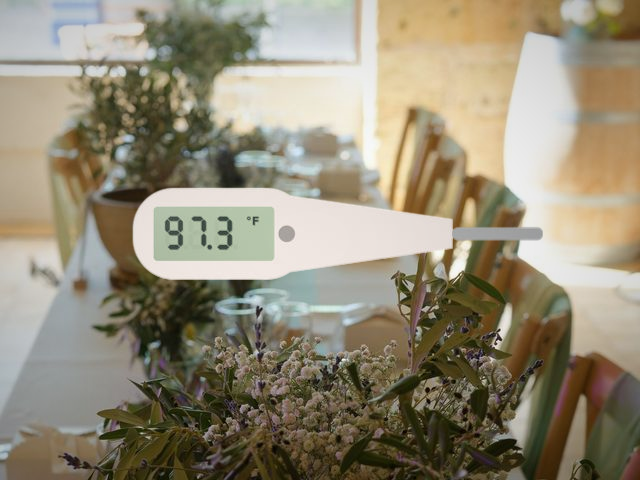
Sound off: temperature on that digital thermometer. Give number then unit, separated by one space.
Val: 97.3 °F
